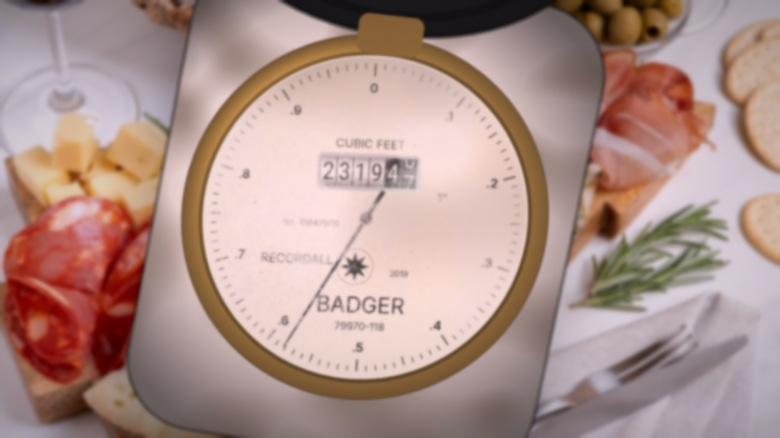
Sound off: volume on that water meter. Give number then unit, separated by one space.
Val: 231946.58 ft³
